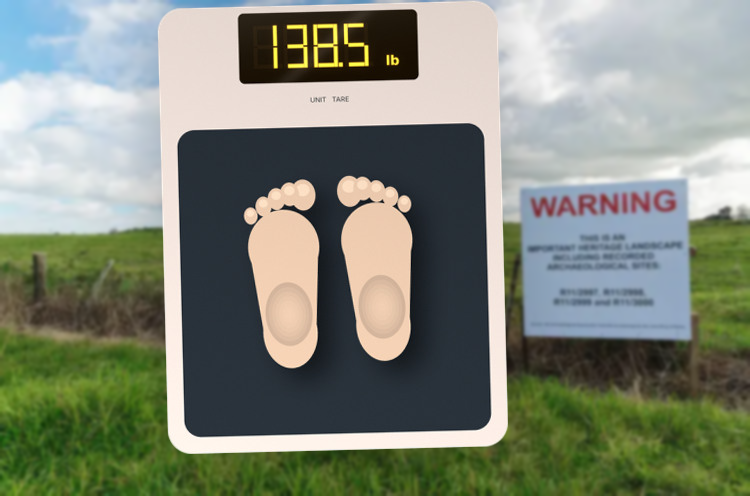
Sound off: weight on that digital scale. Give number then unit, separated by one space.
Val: 138.5 lb
